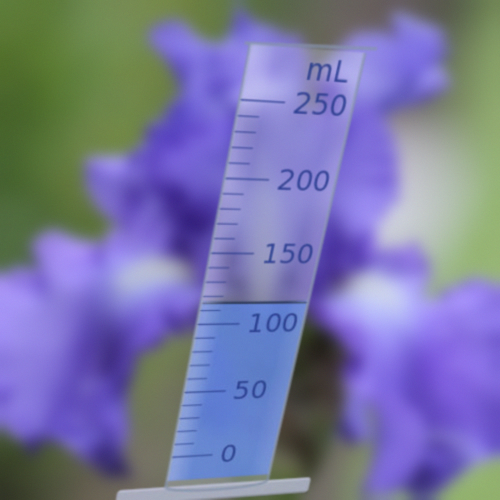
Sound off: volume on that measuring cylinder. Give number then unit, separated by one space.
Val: 115 mL
